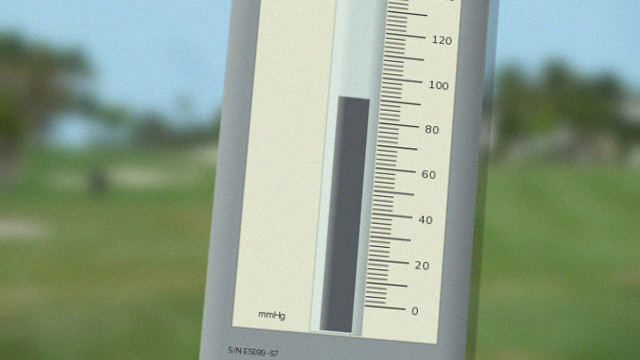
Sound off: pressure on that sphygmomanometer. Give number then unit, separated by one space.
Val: 90 mmHg
